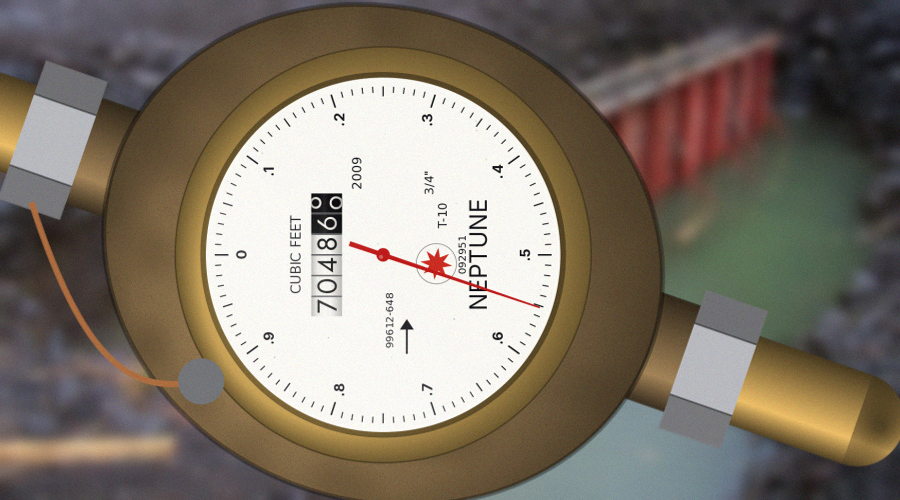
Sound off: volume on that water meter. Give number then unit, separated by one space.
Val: 704868.55 ft³
